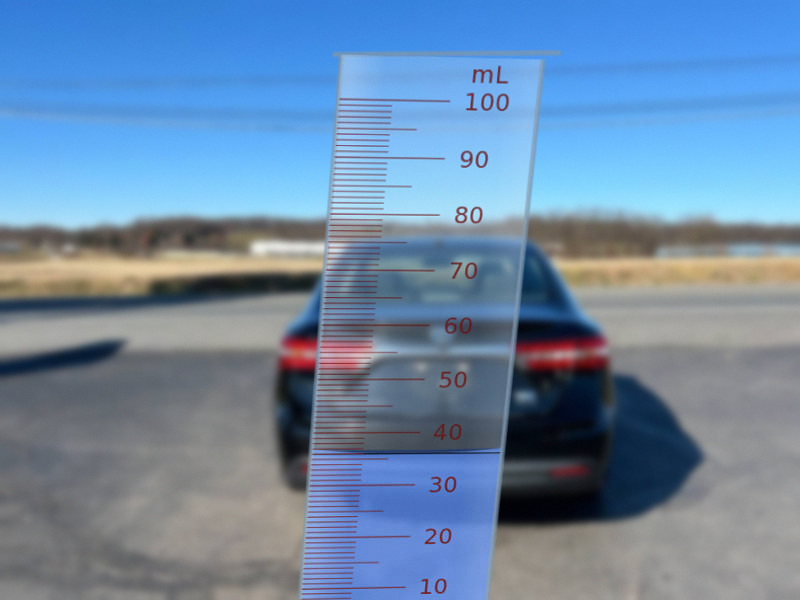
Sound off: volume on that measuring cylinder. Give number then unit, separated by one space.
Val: 36 mL
